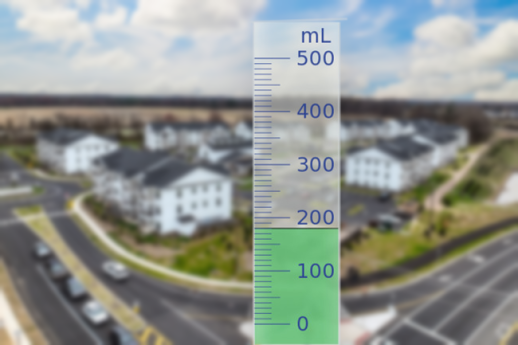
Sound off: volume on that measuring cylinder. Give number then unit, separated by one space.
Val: 180 mL
